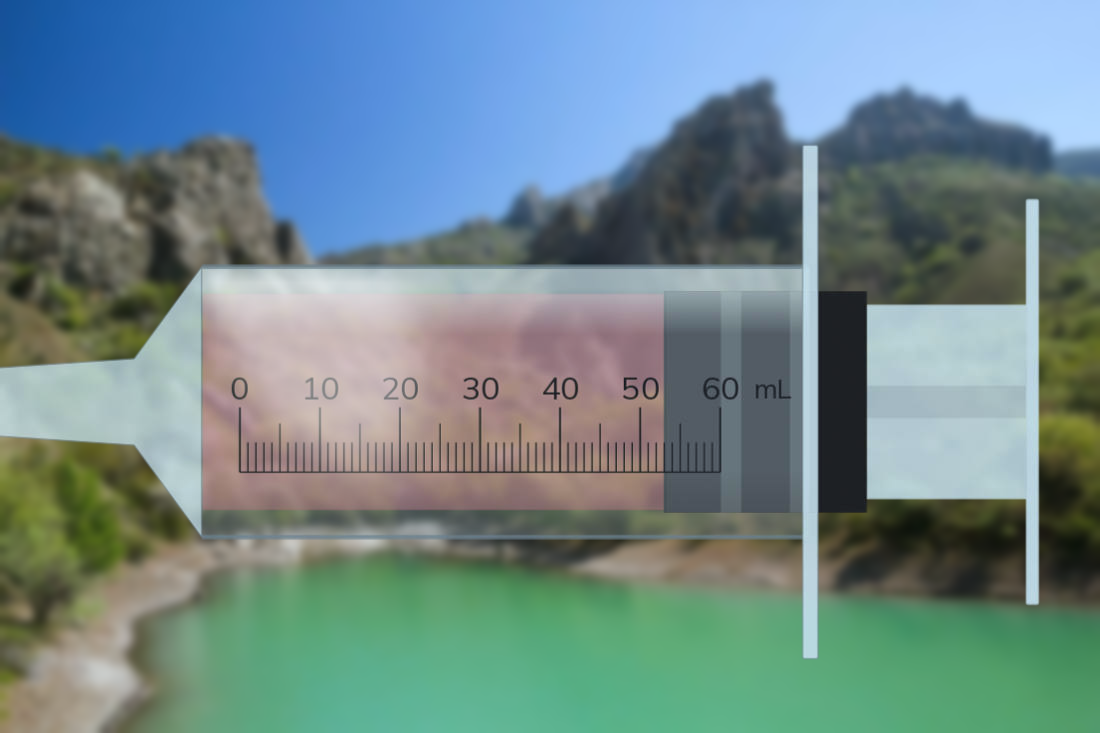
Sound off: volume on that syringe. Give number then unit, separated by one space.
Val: 53 mL
